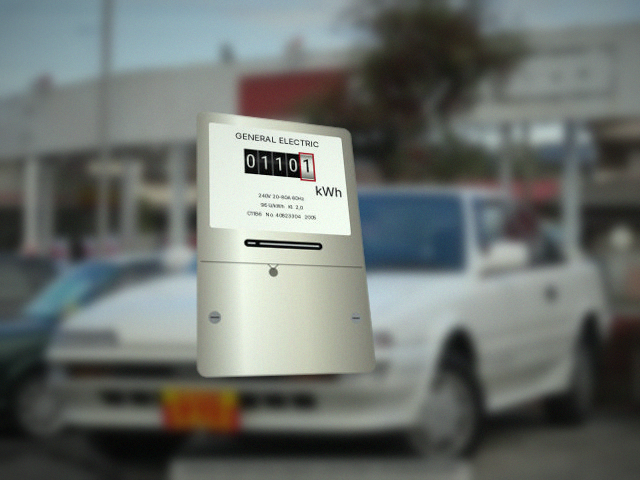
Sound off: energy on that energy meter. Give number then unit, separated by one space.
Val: 110.1 kWh
